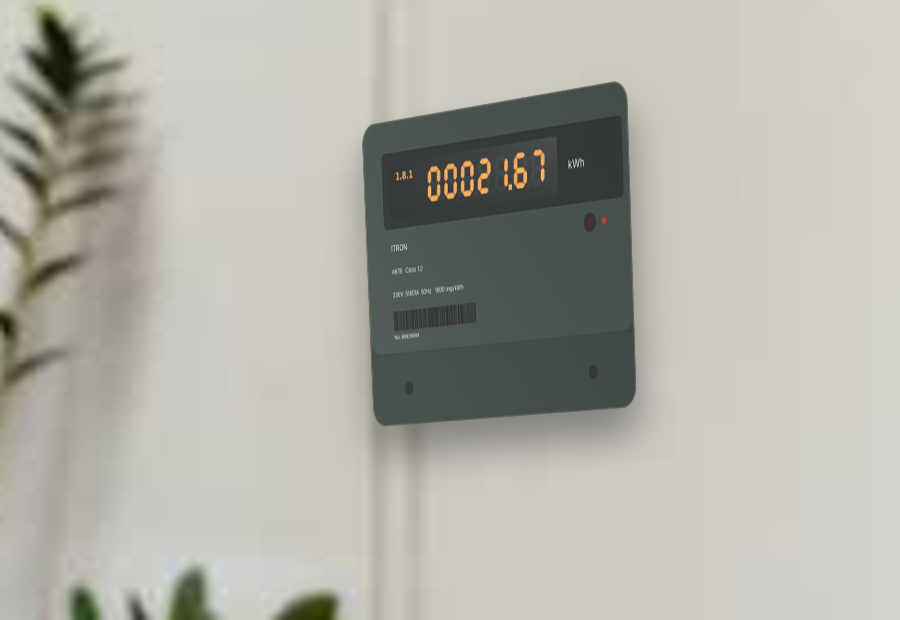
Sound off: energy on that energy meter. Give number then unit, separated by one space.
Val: 21.67 kWh
